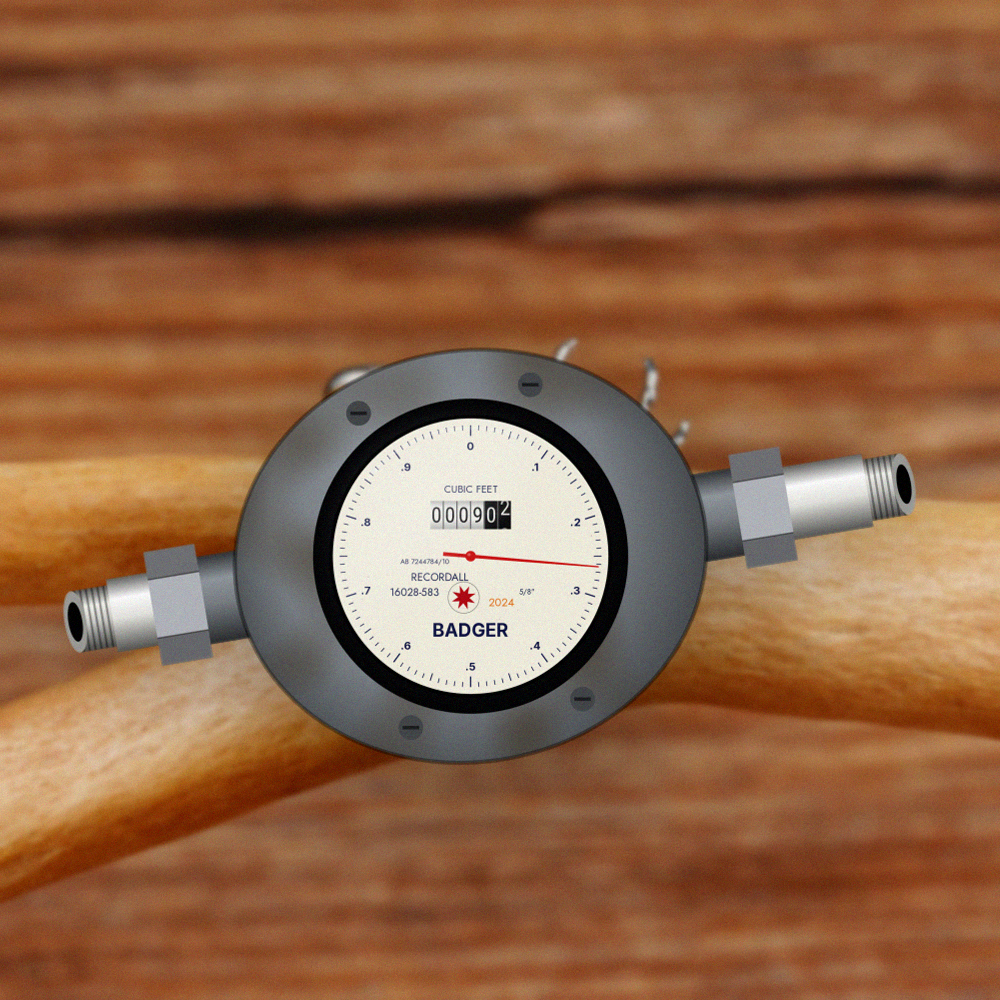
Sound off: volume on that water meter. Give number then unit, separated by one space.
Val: 902.26 ft³
